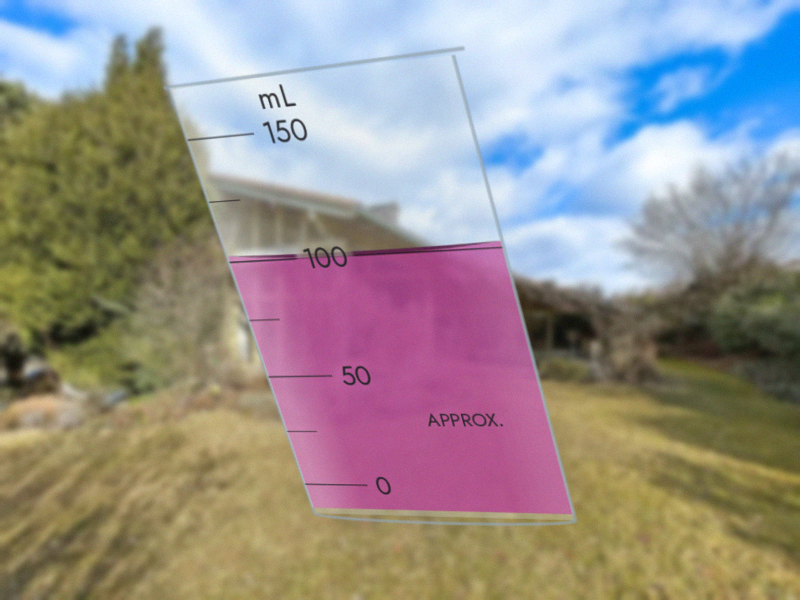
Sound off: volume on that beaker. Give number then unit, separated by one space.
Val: 100 mL
